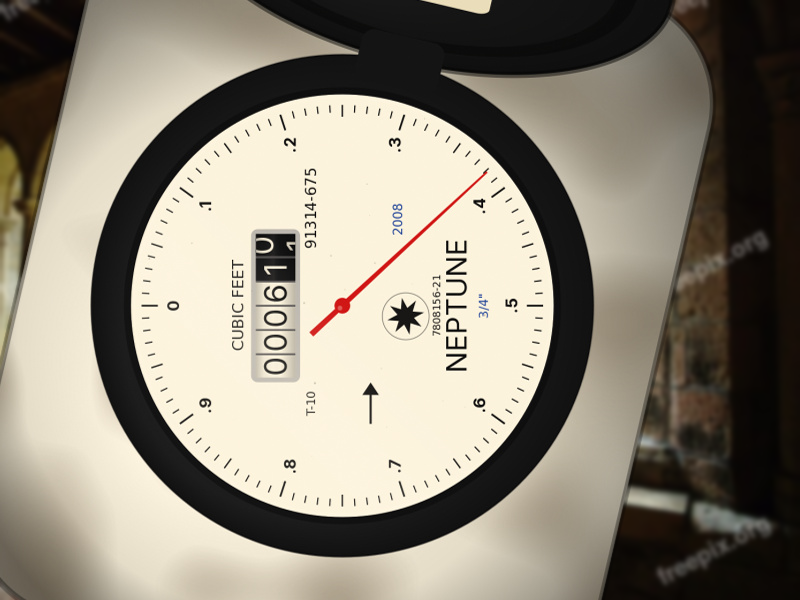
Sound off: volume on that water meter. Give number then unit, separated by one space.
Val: 610.38 ft³
